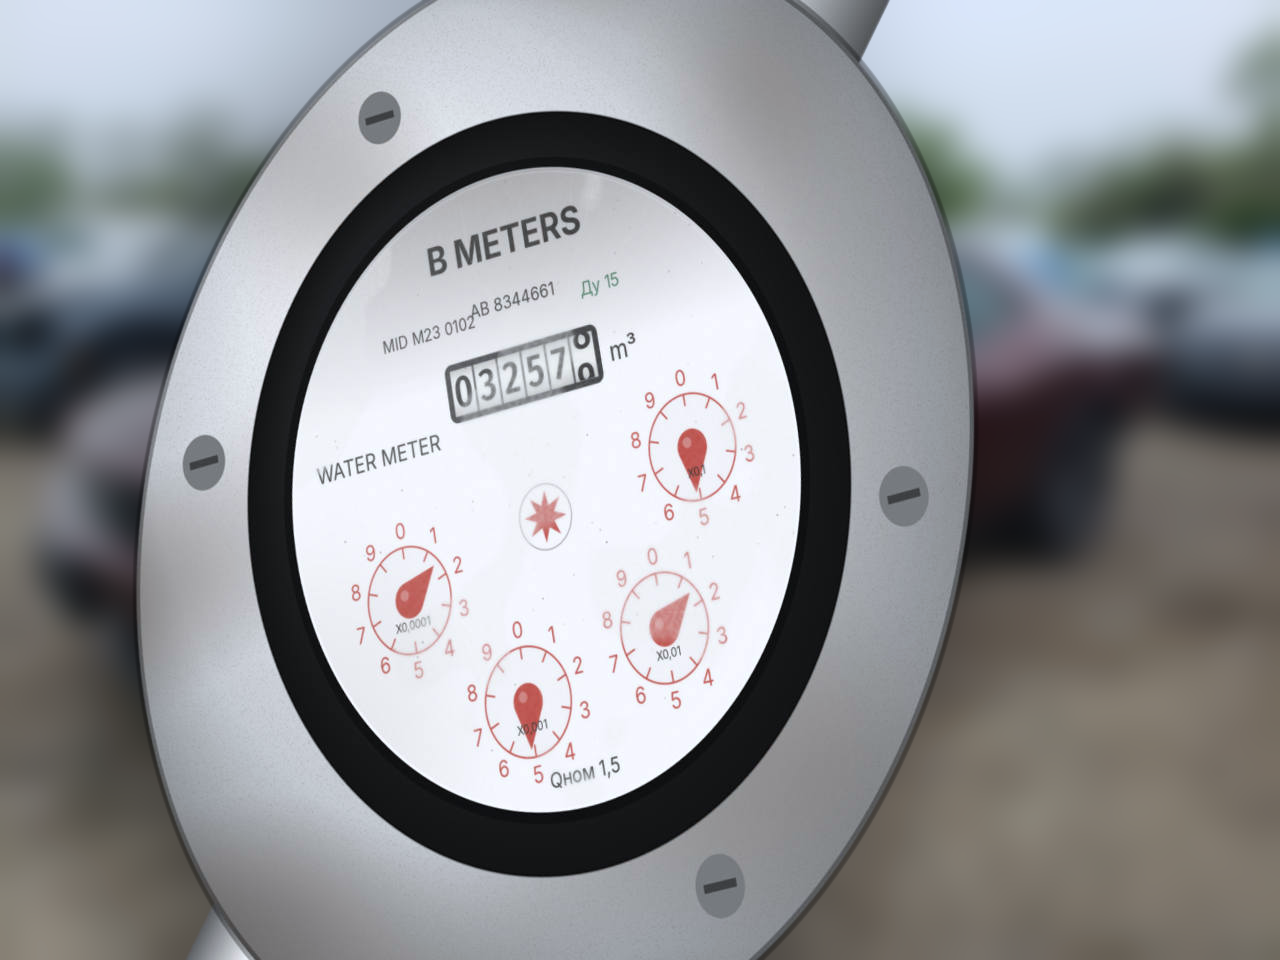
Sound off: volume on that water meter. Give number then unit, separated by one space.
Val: 32578.5151 m³
